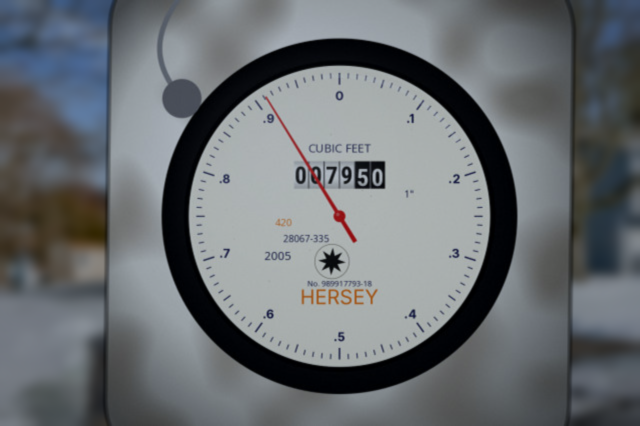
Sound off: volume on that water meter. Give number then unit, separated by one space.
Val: 7949.91 ft³
